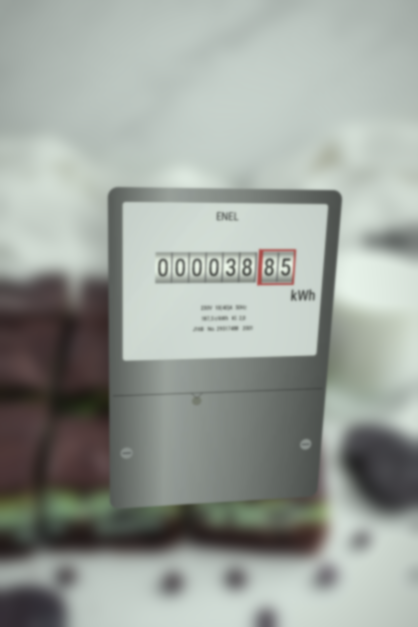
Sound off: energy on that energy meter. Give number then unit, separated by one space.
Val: 38.85 kWh
